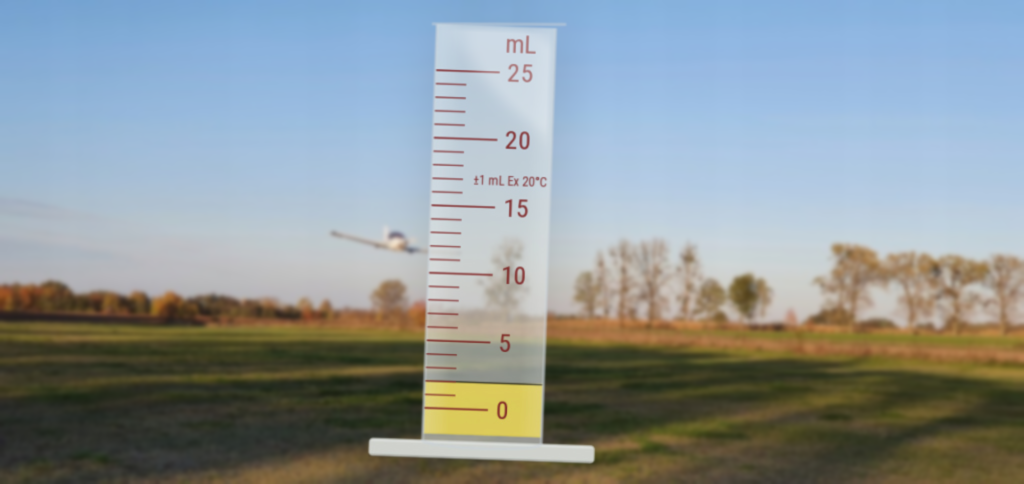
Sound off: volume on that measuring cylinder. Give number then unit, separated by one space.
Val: 2 mL
